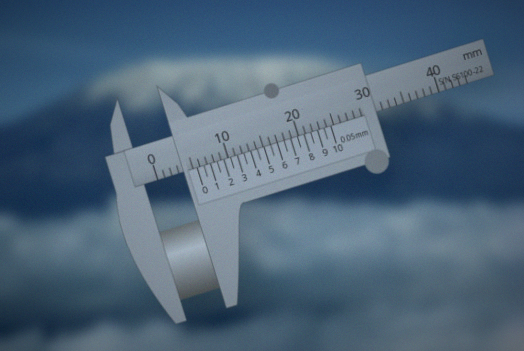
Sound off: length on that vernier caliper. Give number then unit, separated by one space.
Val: 5.6 mm
